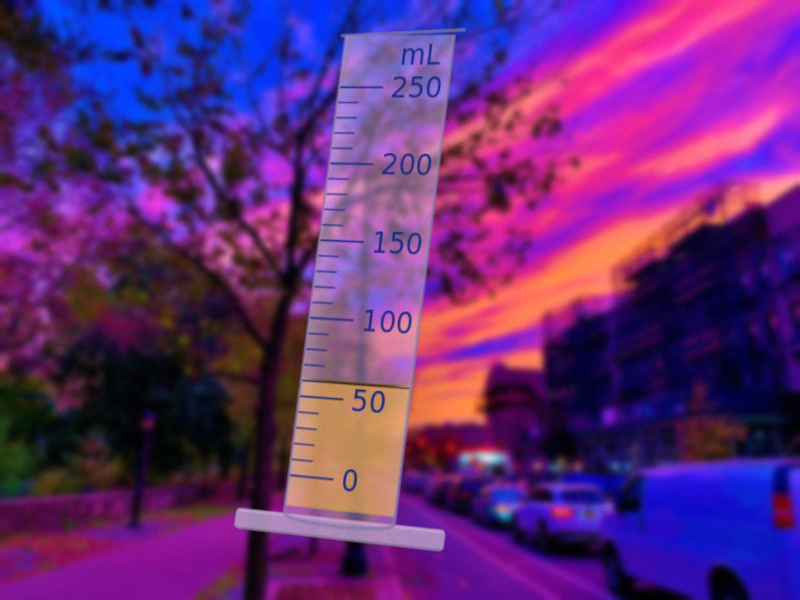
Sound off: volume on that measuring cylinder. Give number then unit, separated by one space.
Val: 60 mL
